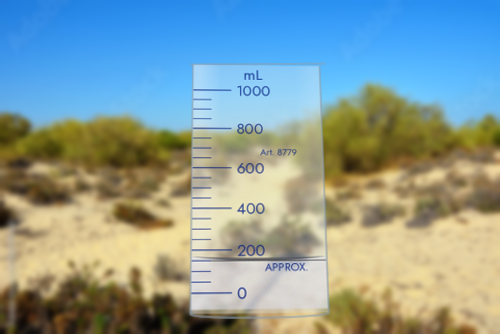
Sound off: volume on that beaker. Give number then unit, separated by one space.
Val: 150 mL
